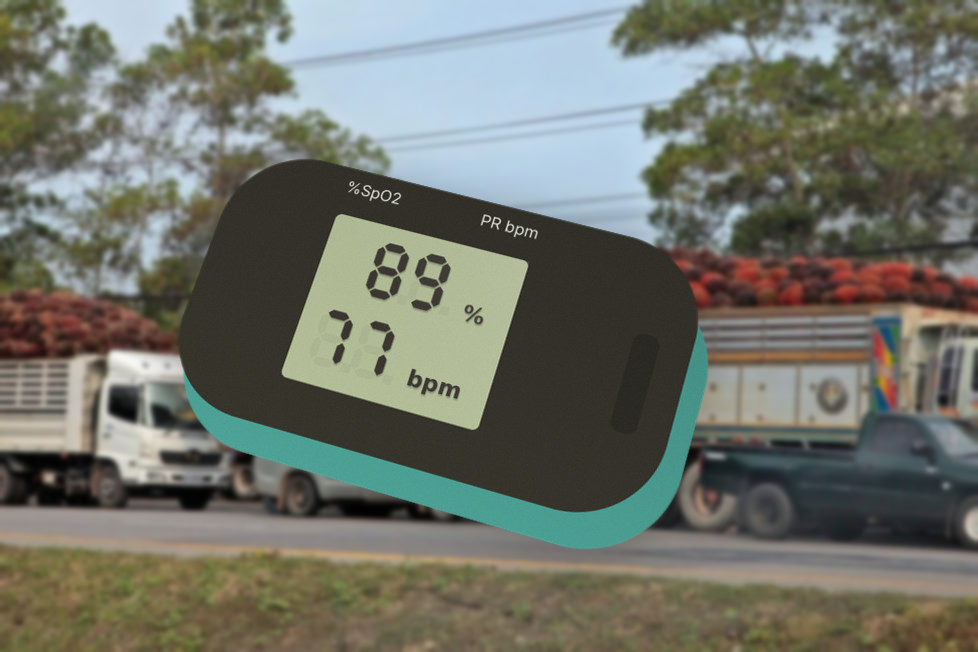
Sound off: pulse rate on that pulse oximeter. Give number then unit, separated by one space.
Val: 77 bpm
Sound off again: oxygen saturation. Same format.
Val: 89 %
